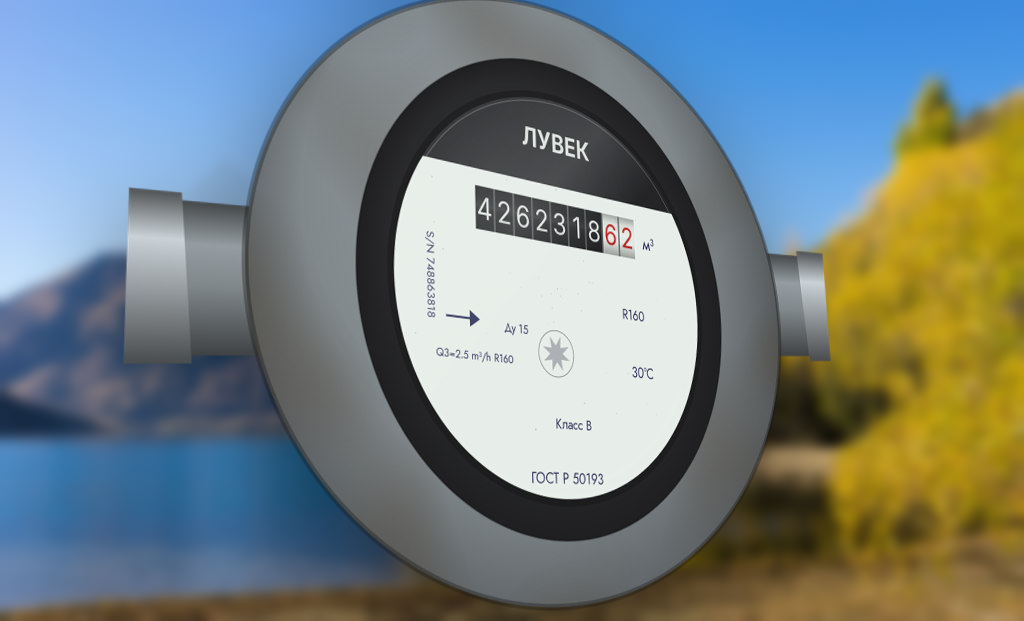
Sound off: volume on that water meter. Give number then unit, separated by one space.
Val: 4262318.62 m³
